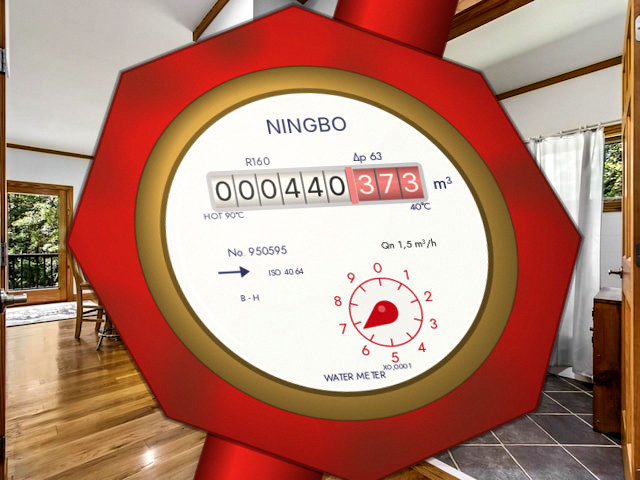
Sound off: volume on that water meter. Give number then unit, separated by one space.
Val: 440.3736 m³
